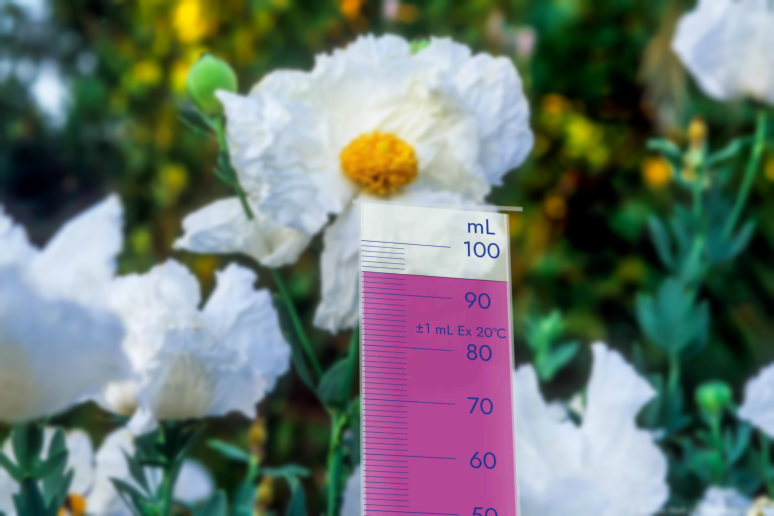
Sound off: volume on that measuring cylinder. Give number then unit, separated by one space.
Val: 94 mL
